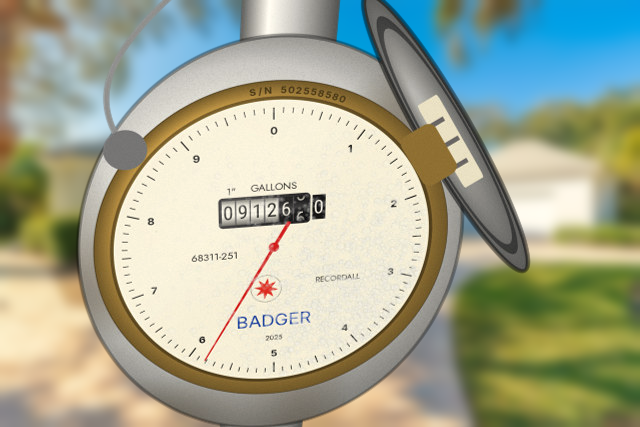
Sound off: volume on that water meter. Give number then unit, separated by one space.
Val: 912655.8 gal
